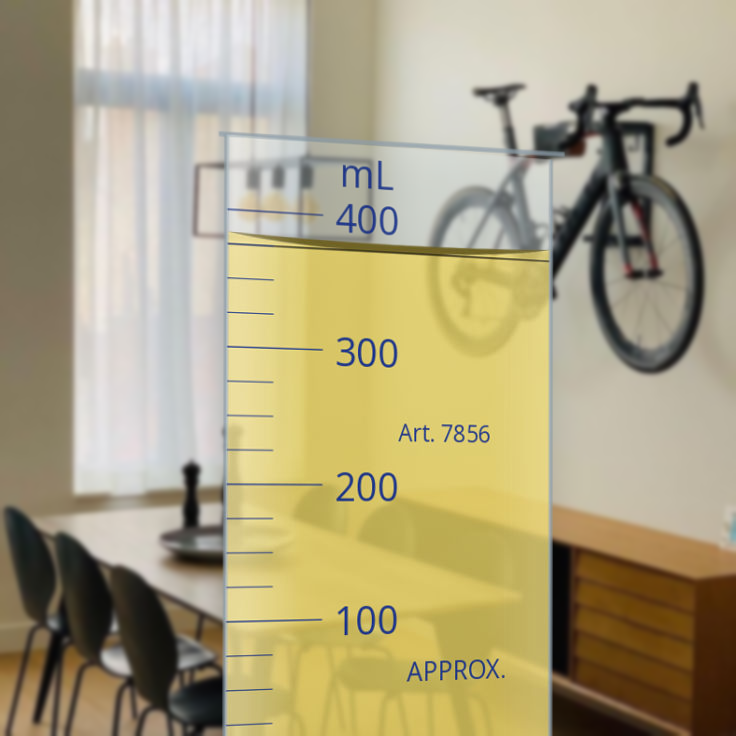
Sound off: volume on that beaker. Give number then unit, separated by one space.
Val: 375 mL
